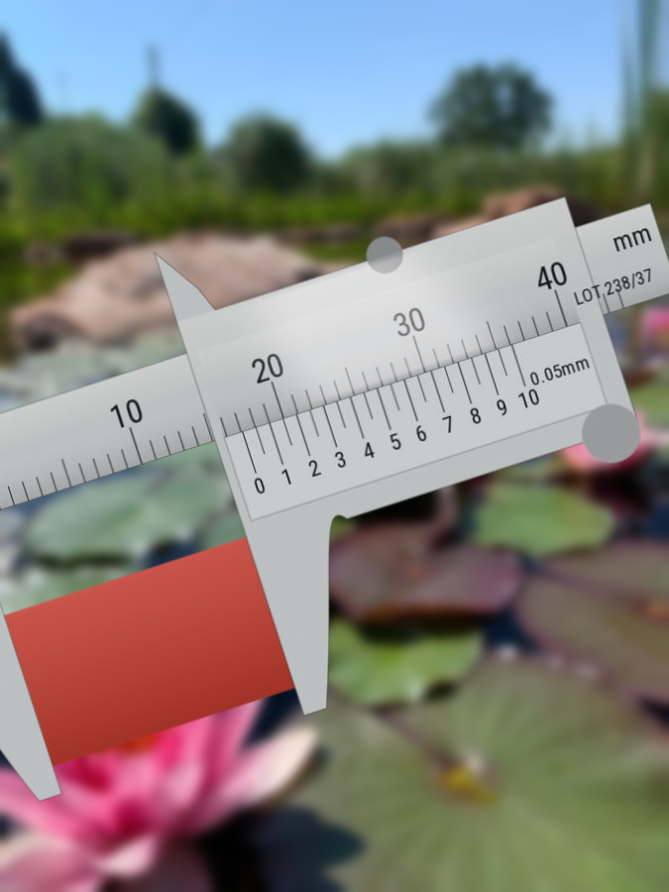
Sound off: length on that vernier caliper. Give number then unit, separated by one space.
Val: 17.1 mm
